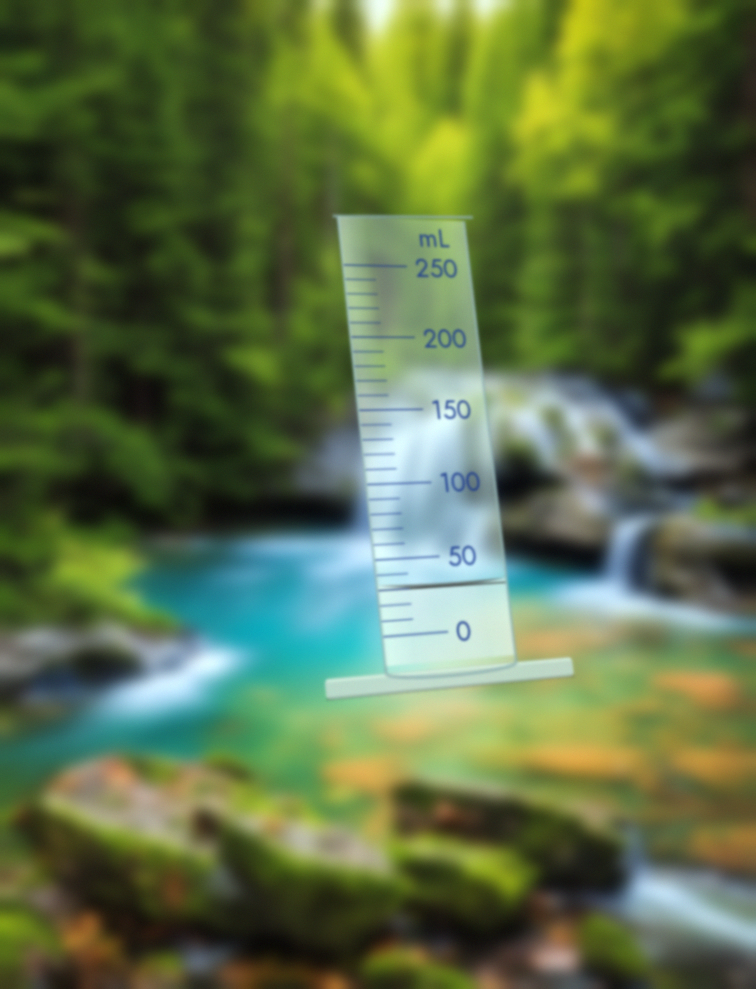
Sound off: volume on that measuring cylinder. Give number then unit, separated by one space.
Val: 30 mL
